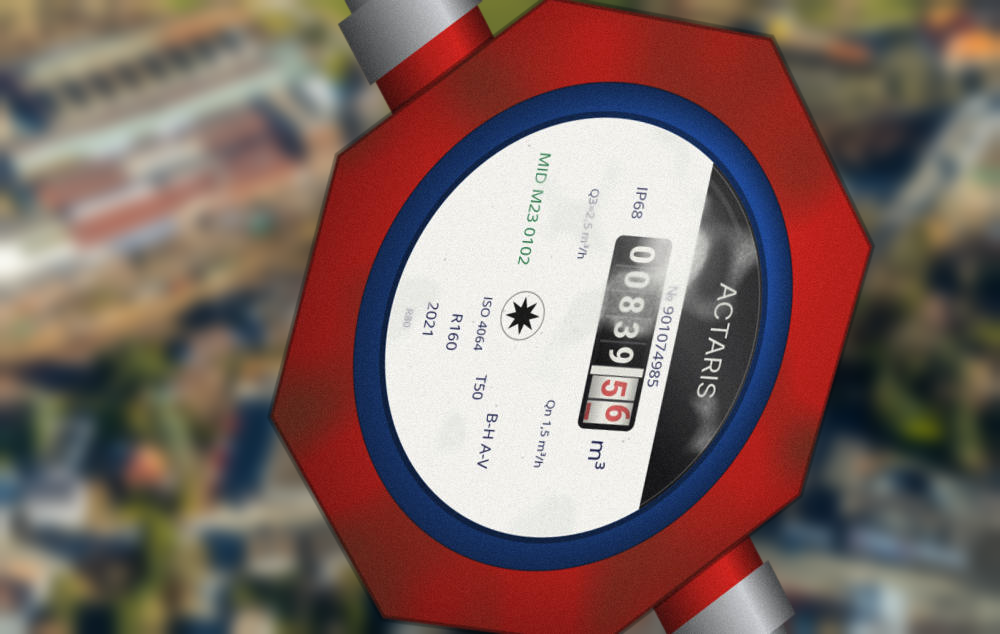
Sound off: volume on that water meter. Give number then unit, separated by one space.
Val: 839.56 m³
